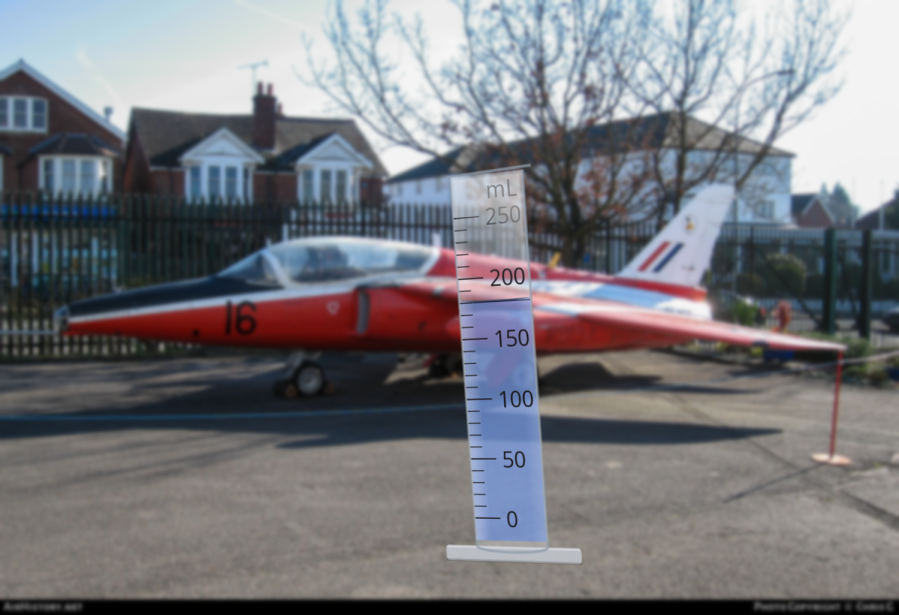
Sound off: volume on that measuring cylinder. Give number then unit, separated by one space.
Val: 180 mL
